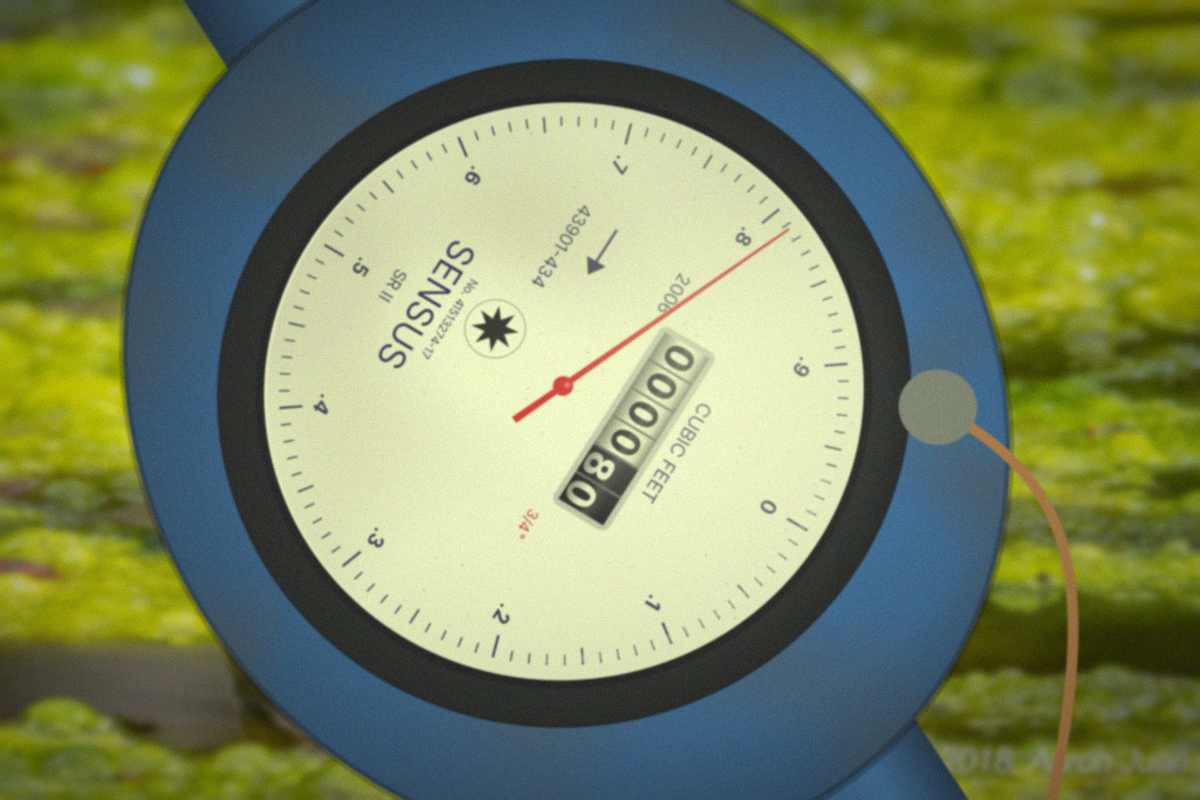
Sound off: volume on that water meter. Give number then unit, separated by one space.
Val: 79.81 ft³
